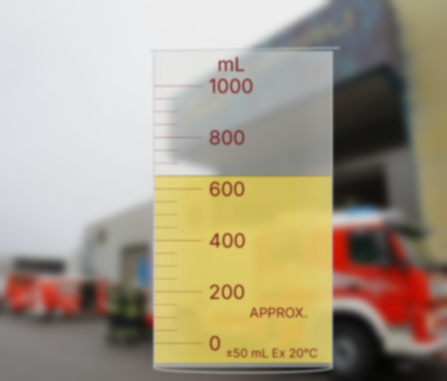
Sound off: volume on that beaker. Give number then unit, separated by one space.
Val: 650 mL
